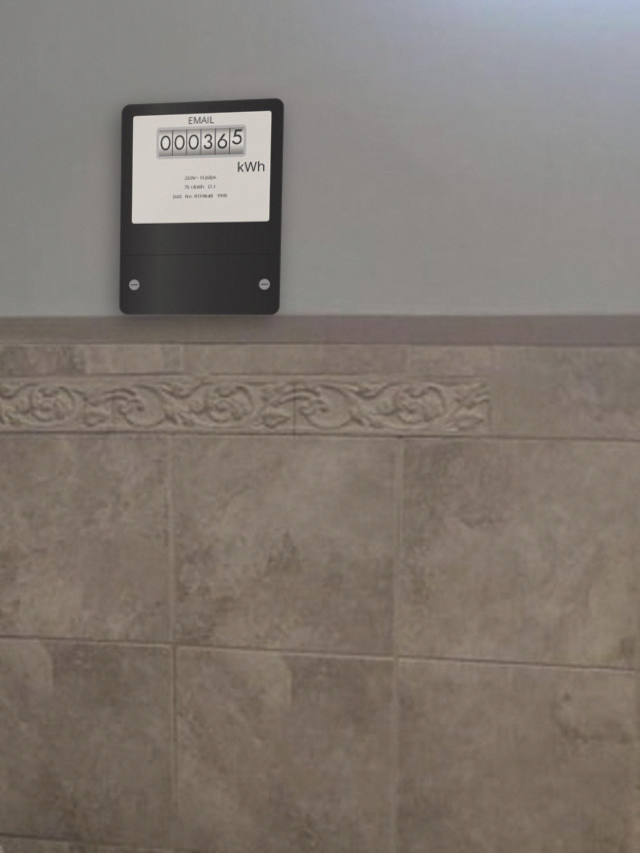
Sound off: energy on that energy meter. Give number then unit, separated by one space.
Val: 365 kWh
